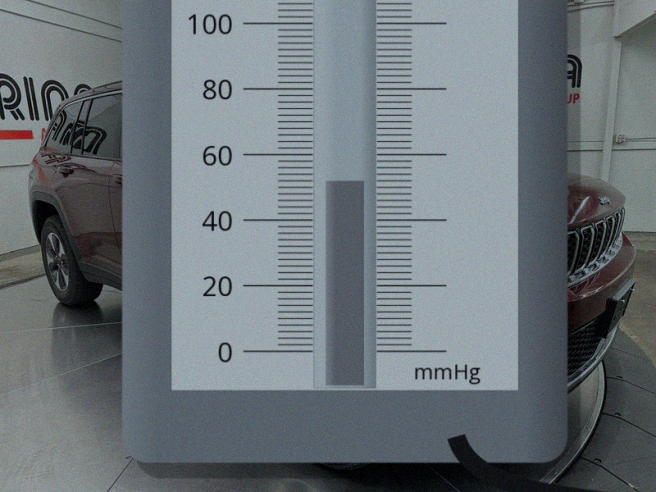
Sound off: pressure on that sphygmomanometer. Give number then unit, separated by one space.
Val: 52 mmHg
